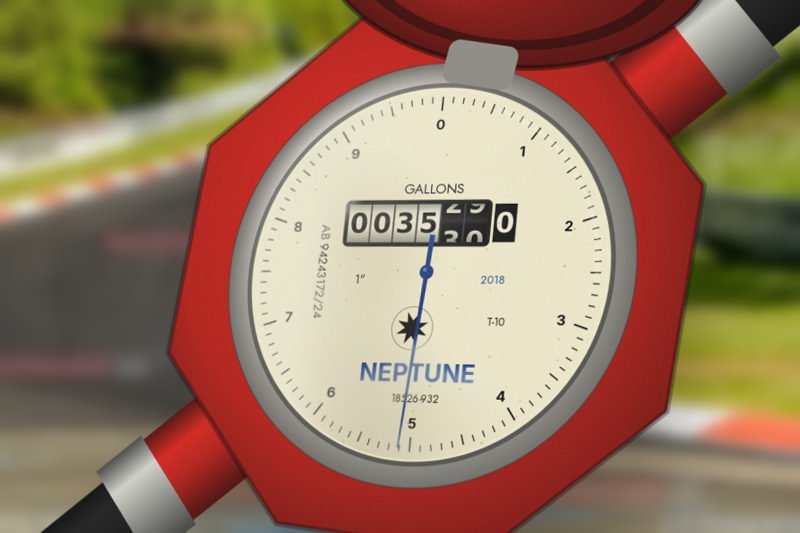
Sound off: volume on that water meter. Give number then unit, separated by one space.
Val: 35295.1 gal
